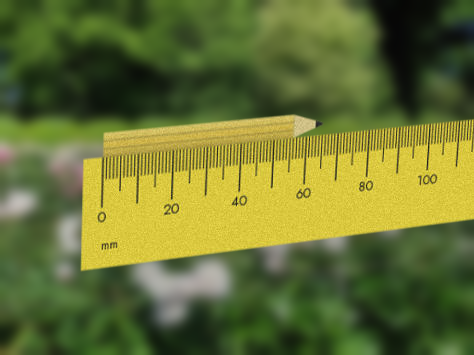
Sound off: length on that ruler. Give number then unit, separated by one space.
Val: 65 mm
